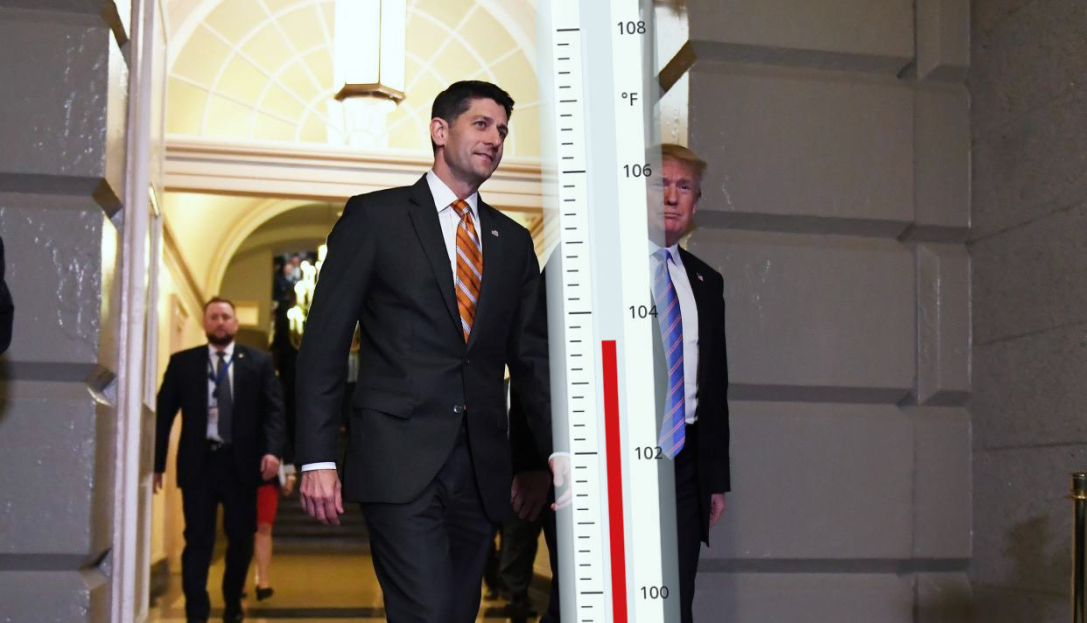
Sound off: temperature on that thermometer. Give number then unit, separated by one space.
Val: 103.6 °F
